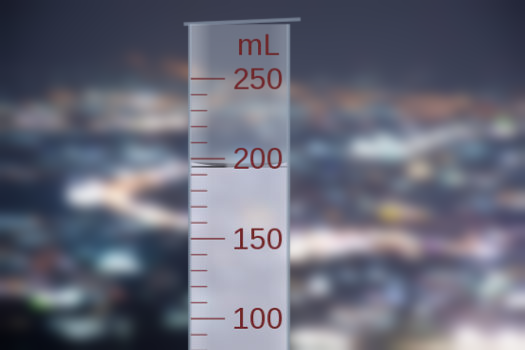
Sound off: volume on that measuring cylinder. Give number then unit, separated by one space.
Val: 195 mL
